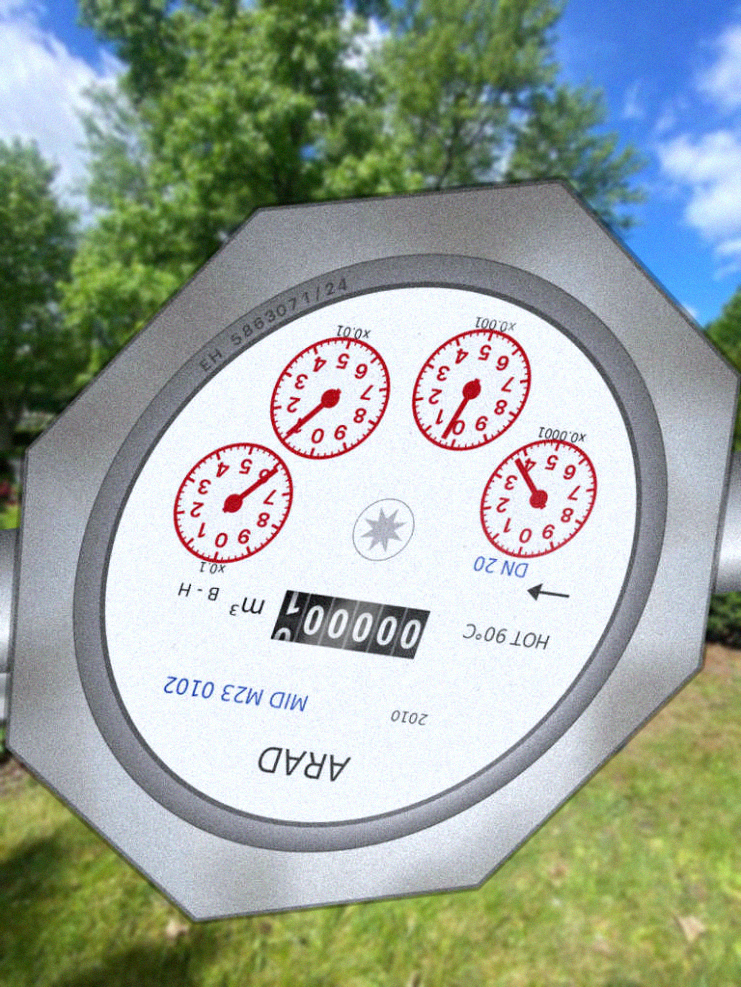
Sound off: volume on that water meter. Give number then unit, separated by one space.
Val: 0.6103 m³
